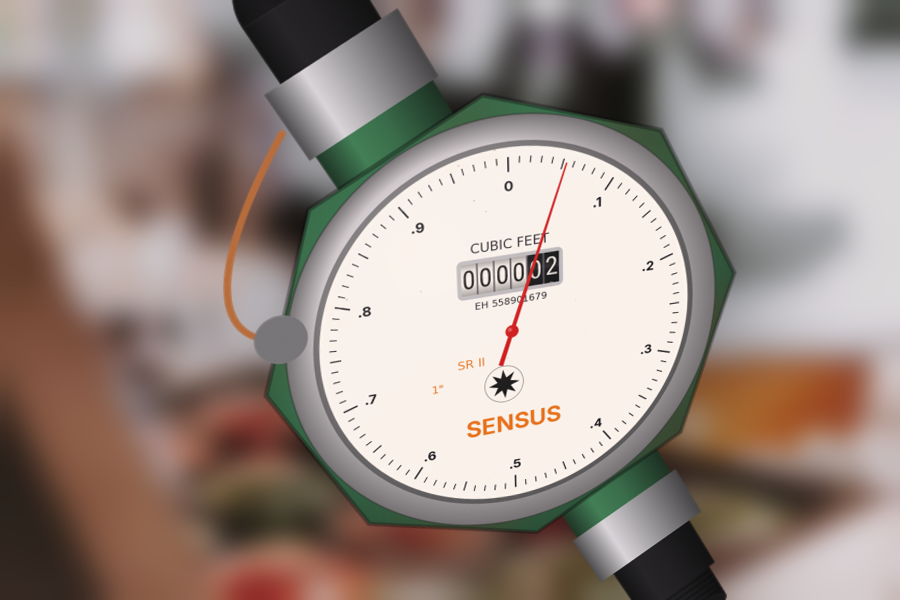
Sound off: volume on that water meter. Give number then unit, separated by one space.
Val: 2.05 ft³
